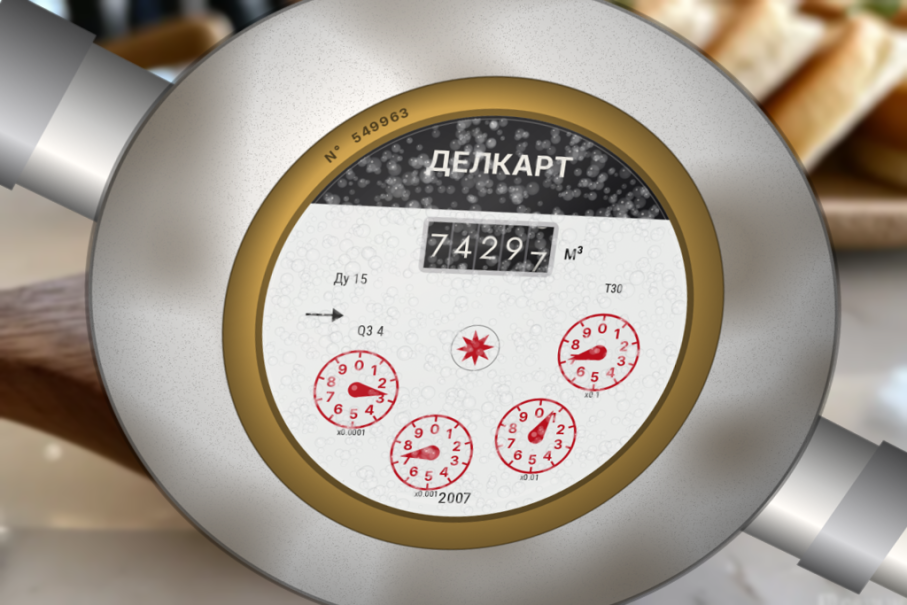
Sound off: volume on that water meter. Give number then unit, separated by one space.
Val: 74296.7072 m³
